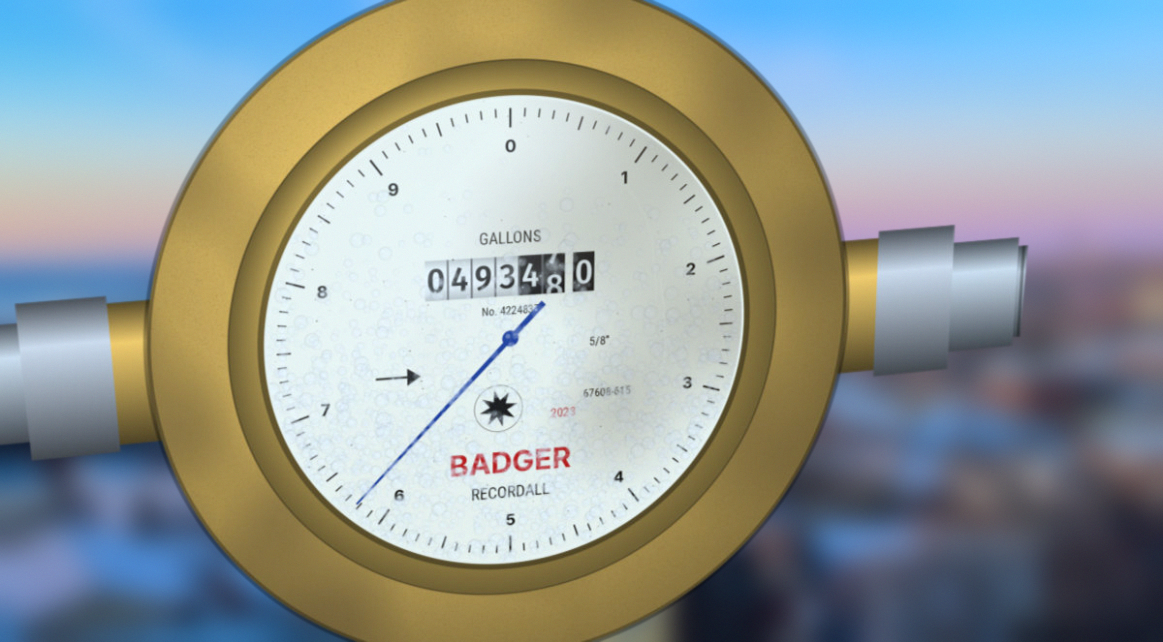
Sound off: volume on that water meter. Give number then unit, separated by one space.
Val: 493476.2 gal
